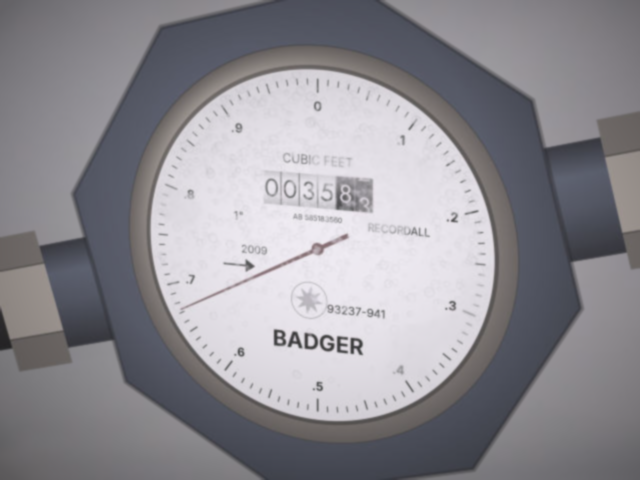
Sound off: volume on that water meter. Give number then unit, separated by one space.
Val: 3582.67 ft³
